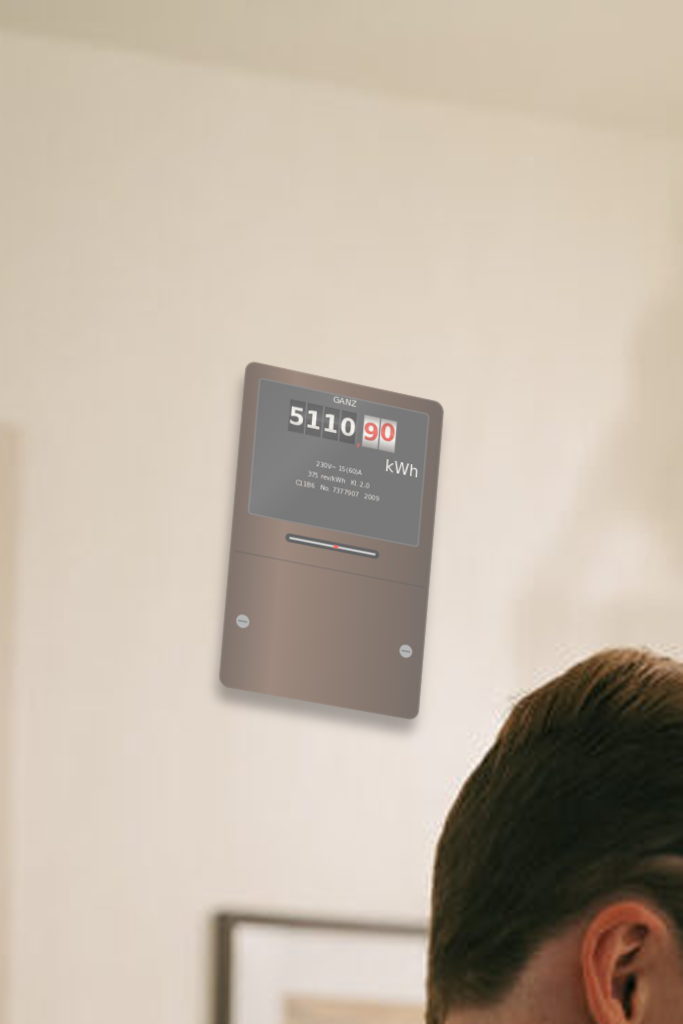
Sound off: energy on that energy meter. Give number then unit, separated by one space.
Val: 5110.90 kWh
